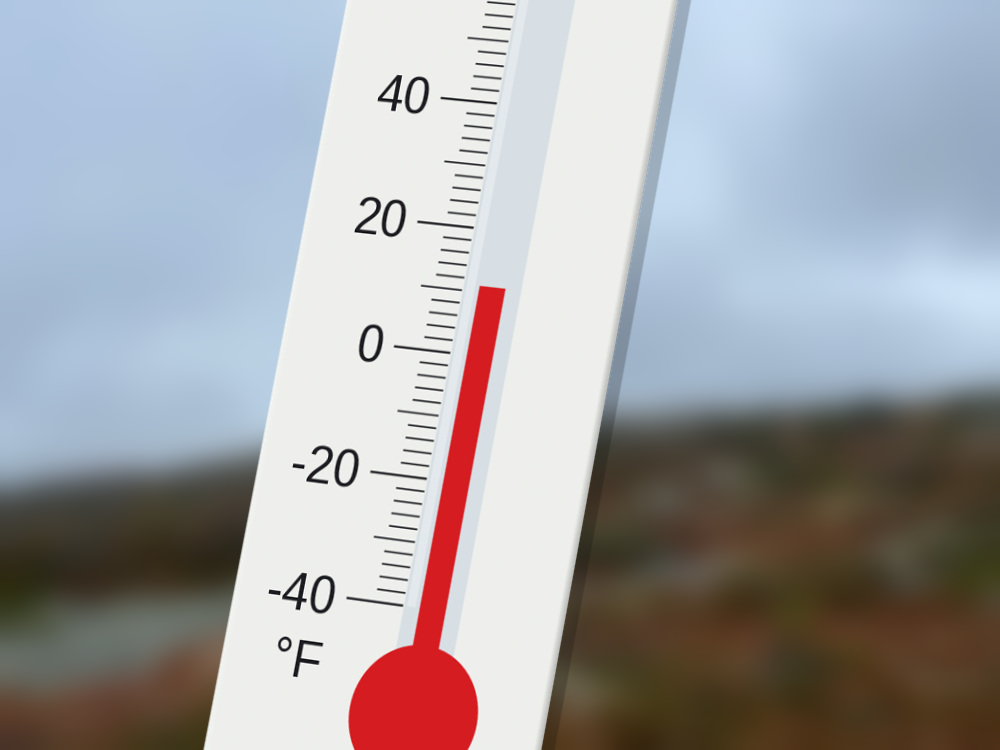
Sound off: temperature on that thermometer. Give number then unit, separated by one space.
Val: 11 °F
